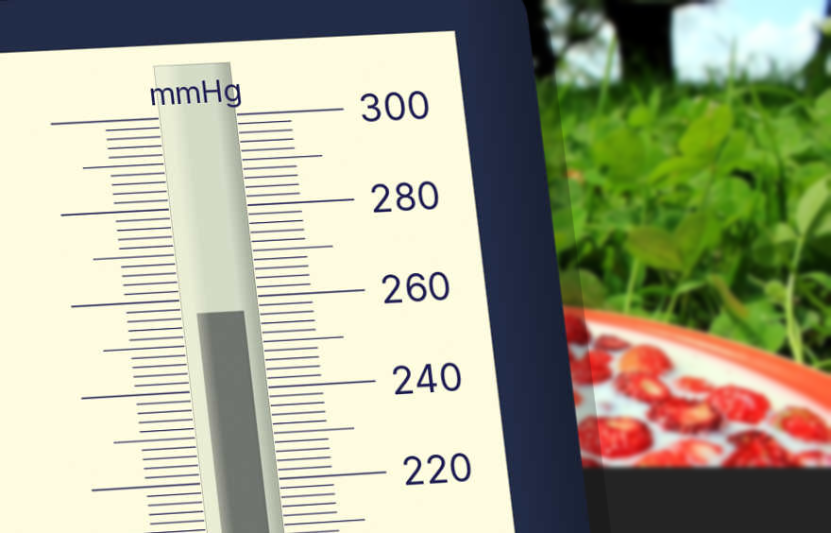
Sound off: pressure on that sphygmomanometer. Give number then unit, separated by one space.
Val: 257 mmHg
